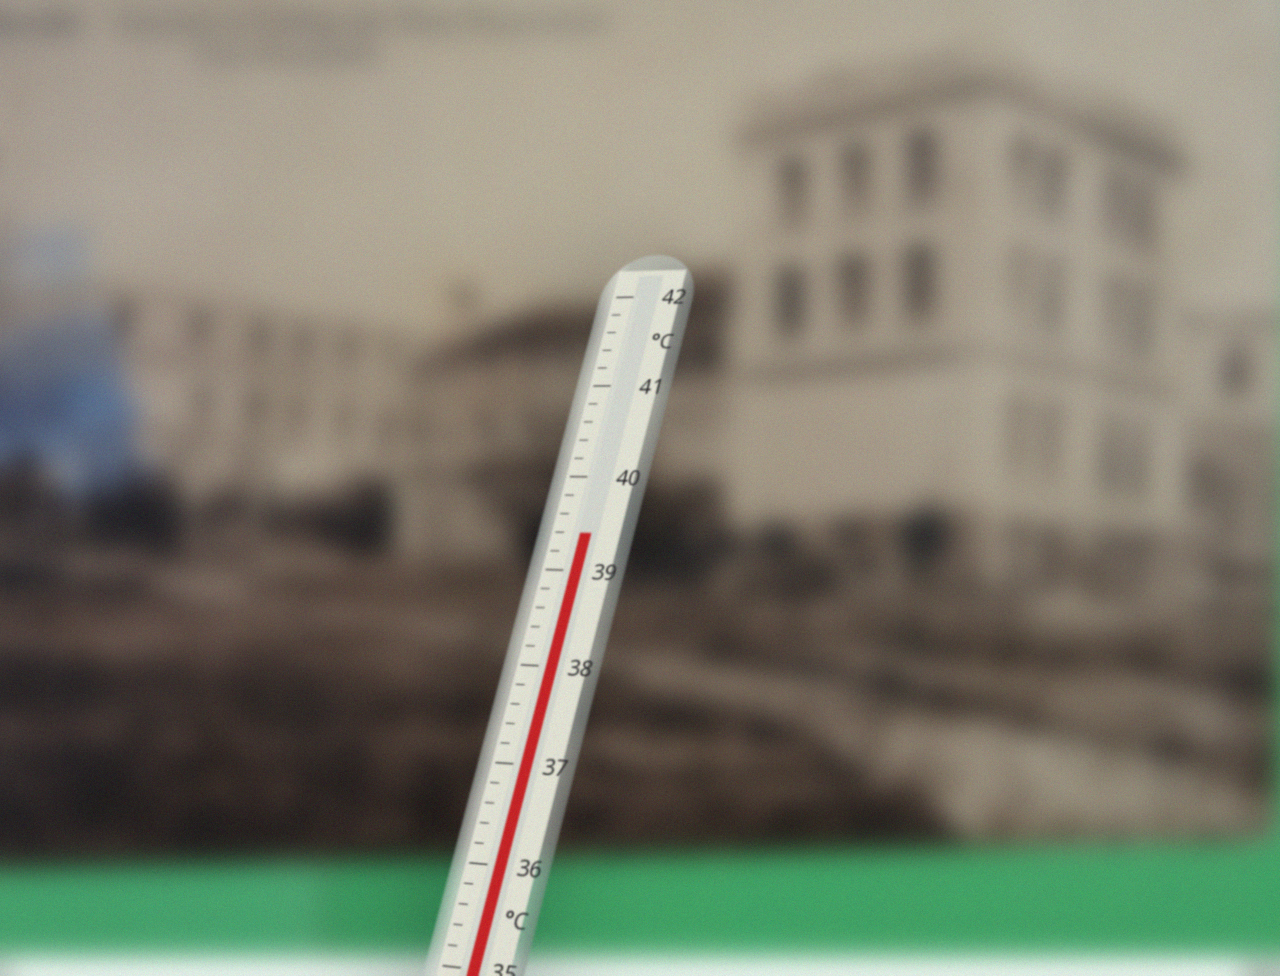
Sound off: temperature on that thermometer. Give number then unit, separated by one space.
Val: 39.4 °C
